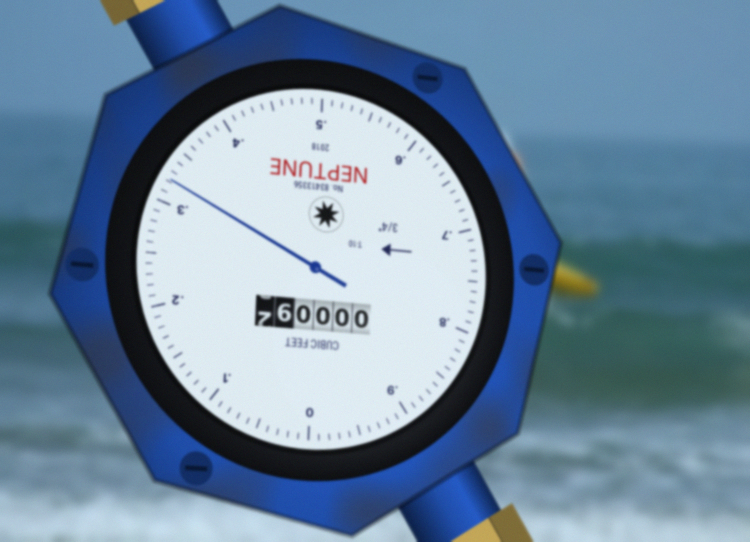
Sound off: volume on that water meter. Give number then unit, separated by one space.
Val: 92.32 ft³
